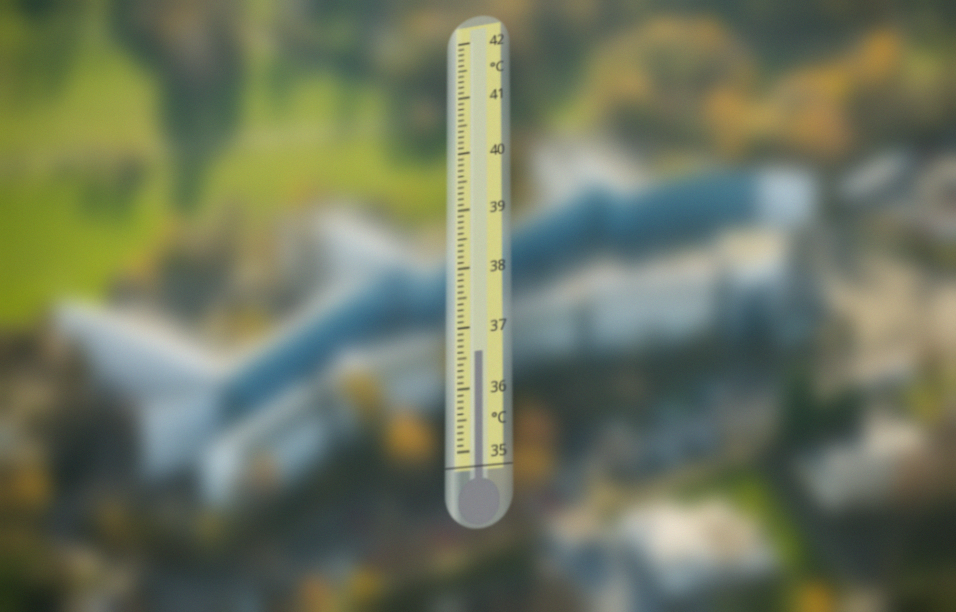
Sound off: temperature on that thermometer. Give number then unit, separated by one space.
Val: 36.6 °C
